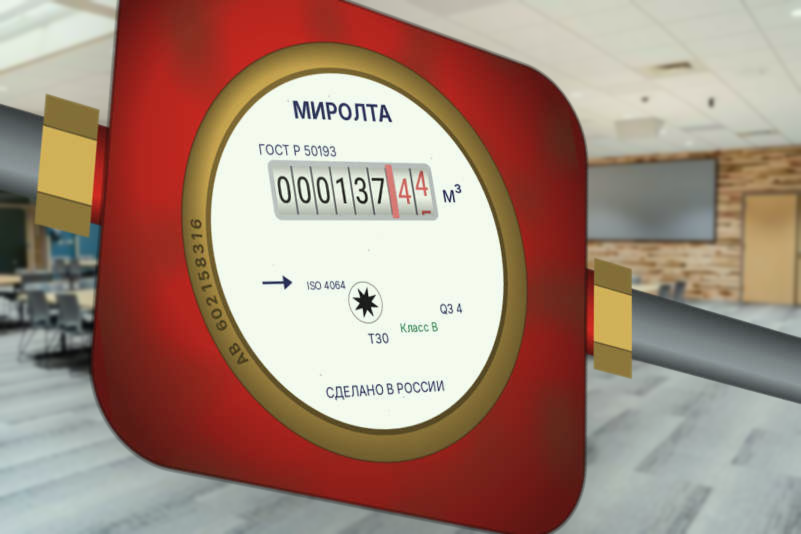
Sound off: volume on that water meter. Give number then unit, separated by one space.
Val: 137.44 m³
